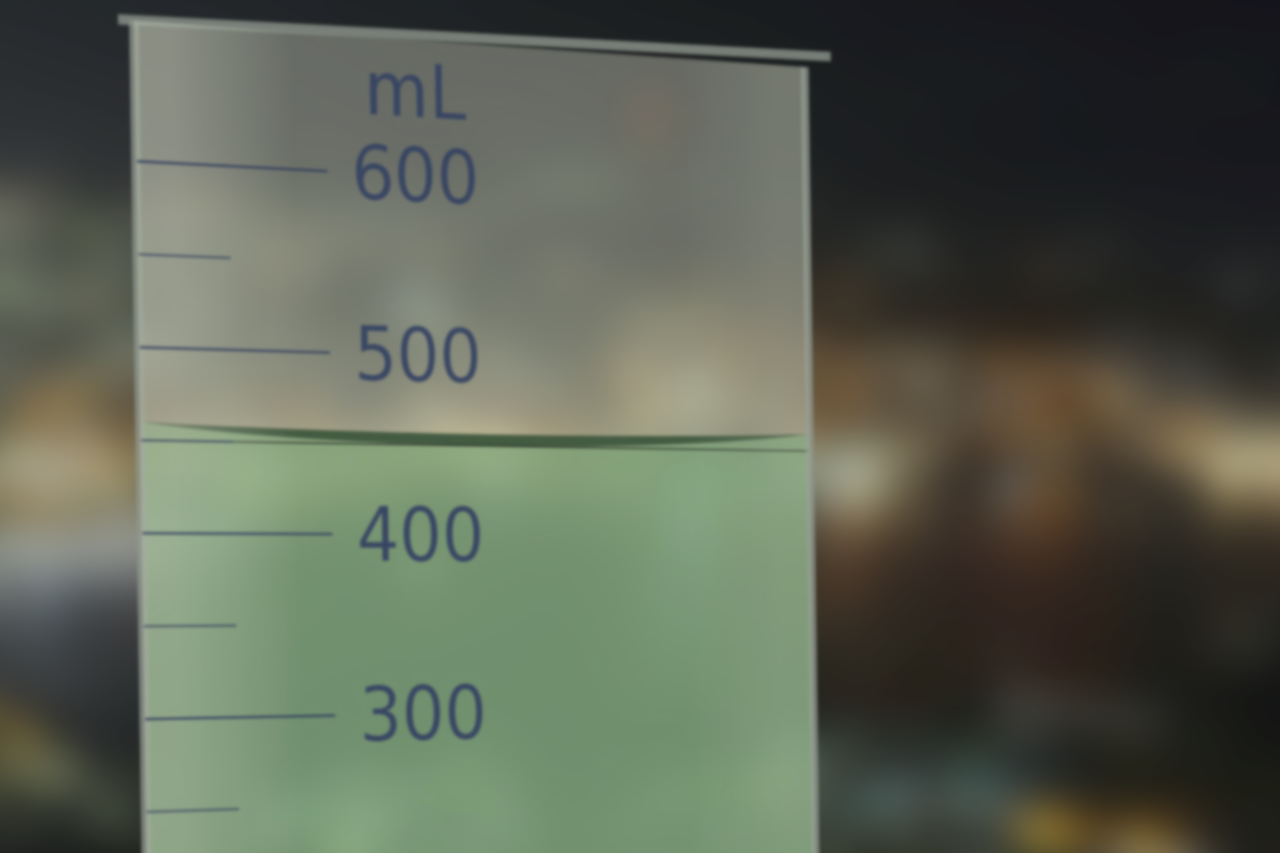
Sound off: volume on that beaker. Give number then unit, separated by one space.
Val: 450 mL
